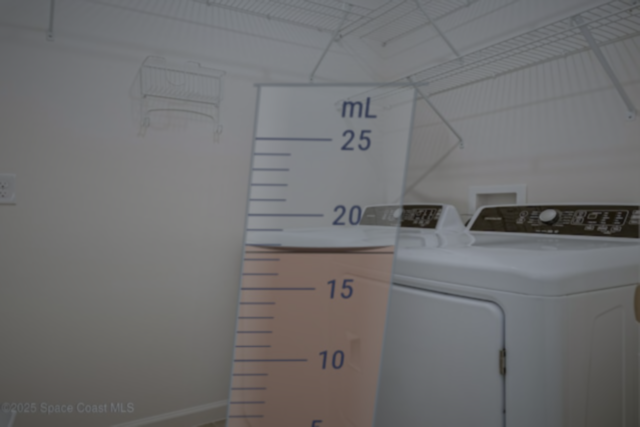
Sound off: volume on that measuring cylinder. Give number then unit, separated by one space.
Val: 17.5 mL
